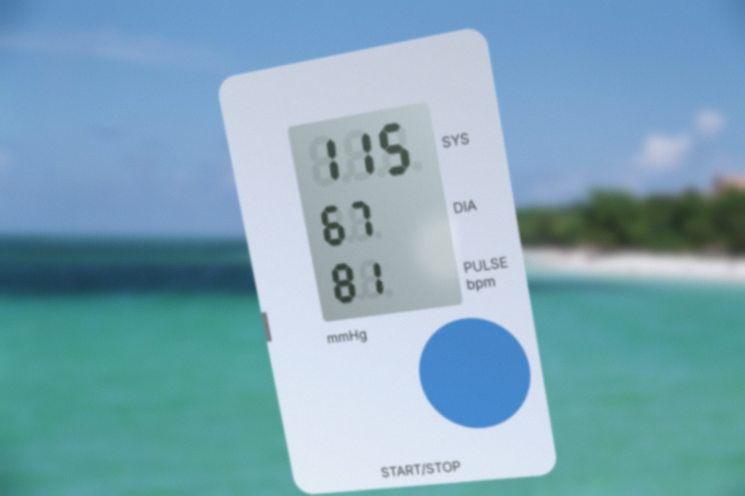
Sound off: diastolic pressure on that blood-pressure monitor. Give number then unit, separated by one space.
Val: 67 mmHg
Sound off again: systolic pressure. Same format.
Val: 115 mmHg
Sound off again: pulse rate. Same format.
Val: 81 bpm
